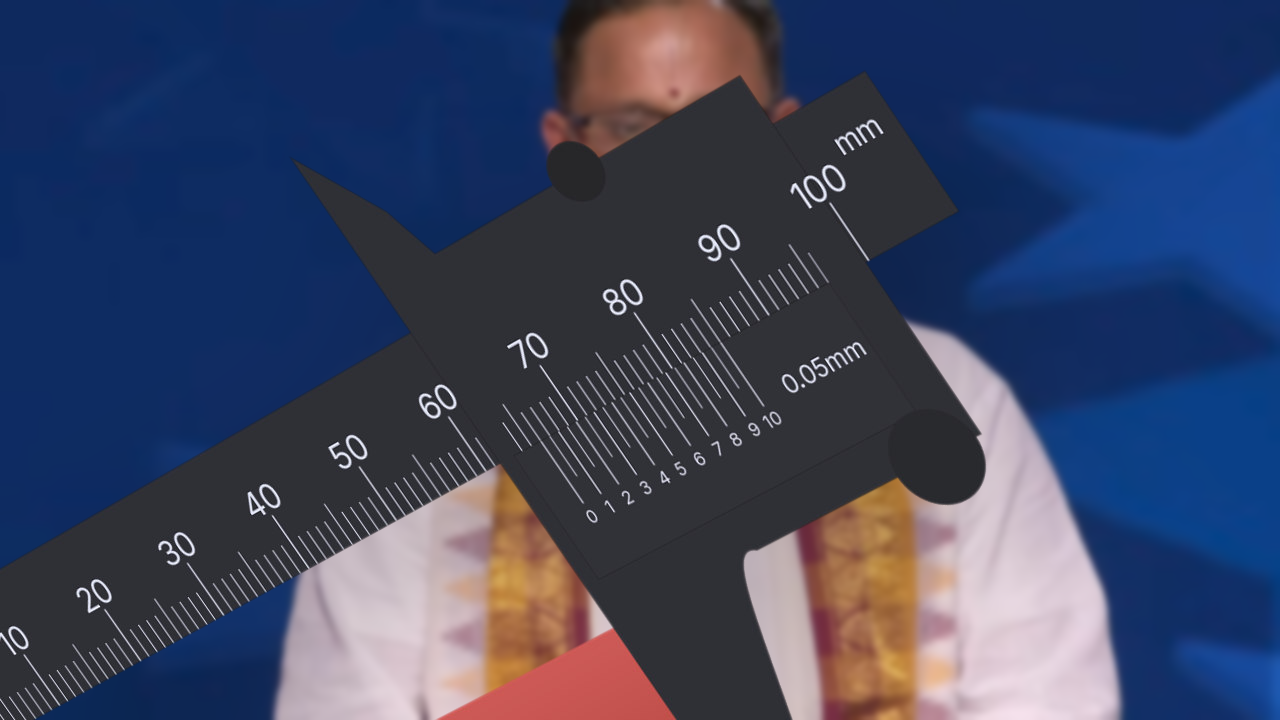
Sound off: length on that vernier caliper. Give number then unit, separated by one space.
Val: 66.0 mm
